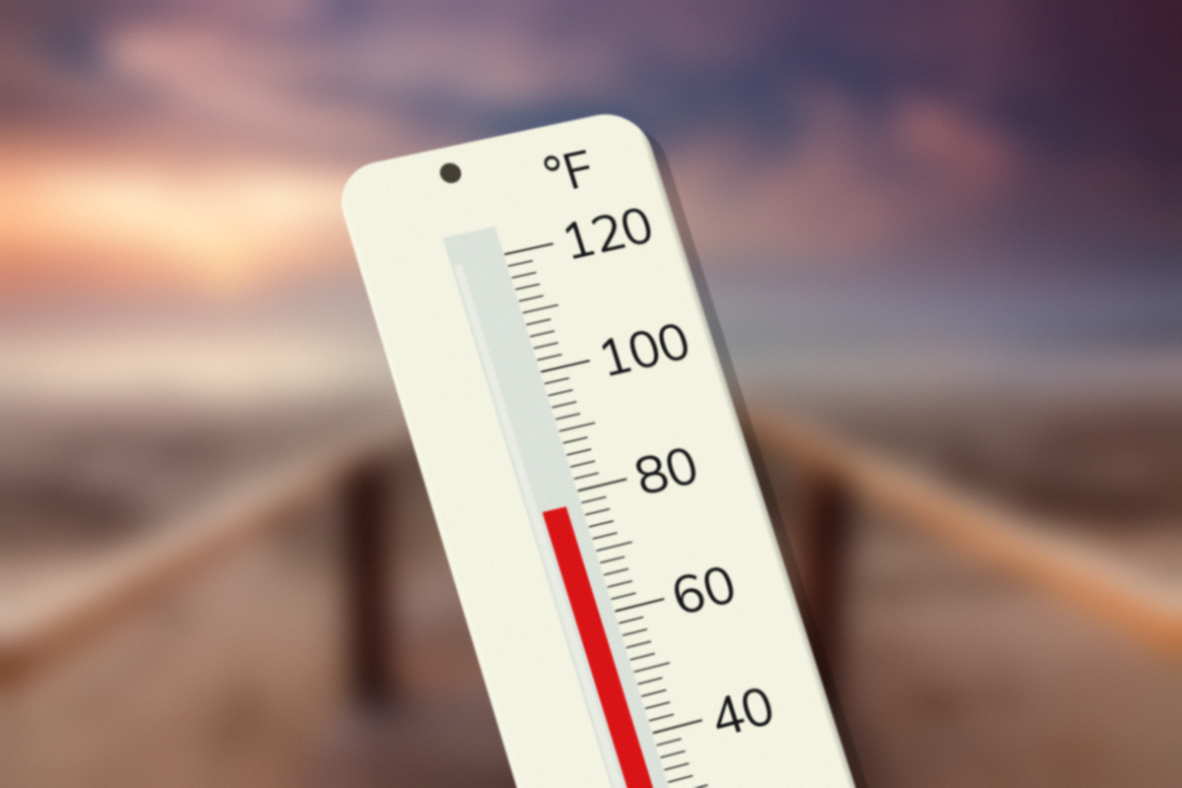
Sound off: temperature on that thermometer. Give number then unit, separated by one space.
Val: 78 °F
